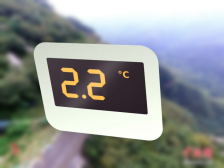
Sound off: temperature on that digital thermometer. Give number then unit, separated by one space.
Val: 2.2 °C
